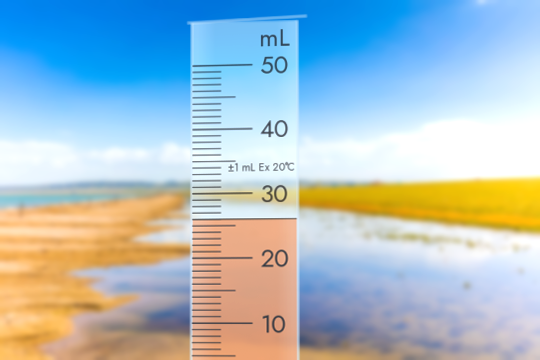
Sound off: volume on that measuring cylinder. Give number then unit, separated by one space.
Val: 26 mL
